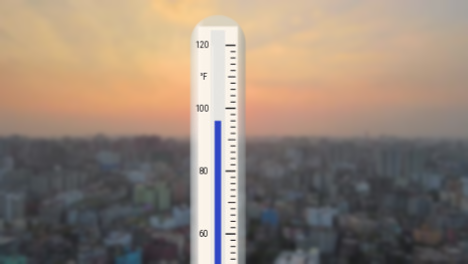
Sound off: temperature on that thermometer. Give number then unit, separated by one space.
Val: 96 °F
